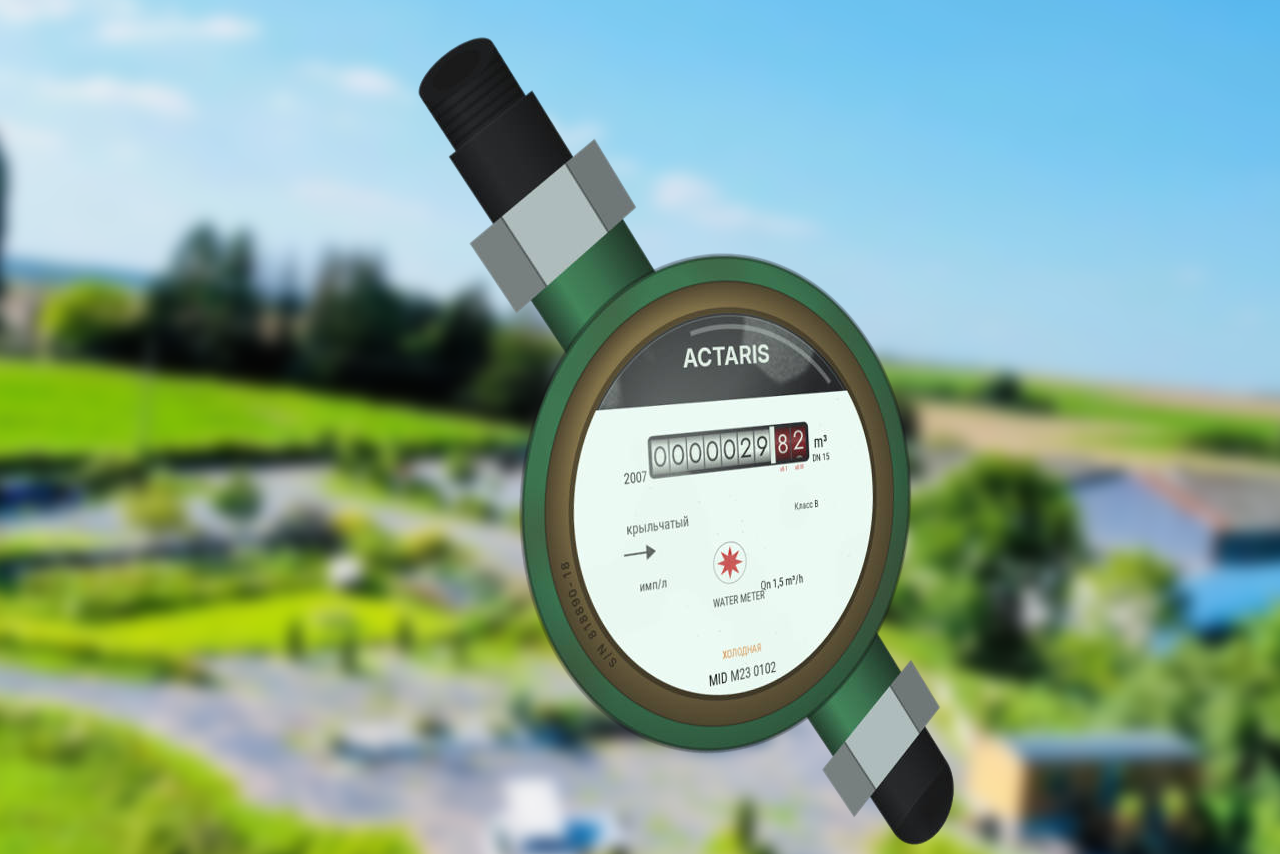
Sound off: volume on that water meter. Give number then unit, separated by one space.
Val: 29.82 m³
